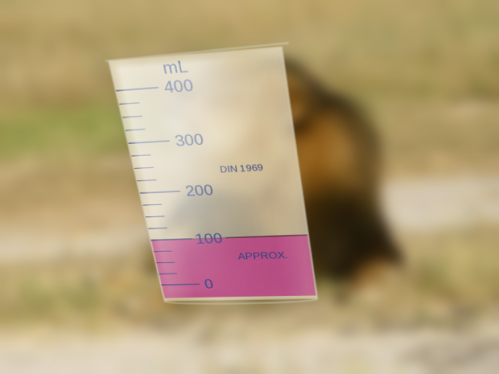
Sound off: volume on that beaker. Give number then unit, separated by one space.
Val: 100 mL
